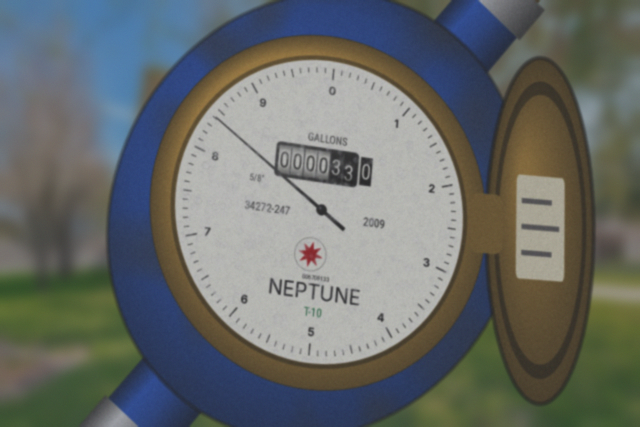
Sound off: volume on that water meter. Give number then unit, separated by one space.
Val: 328.4 gal
